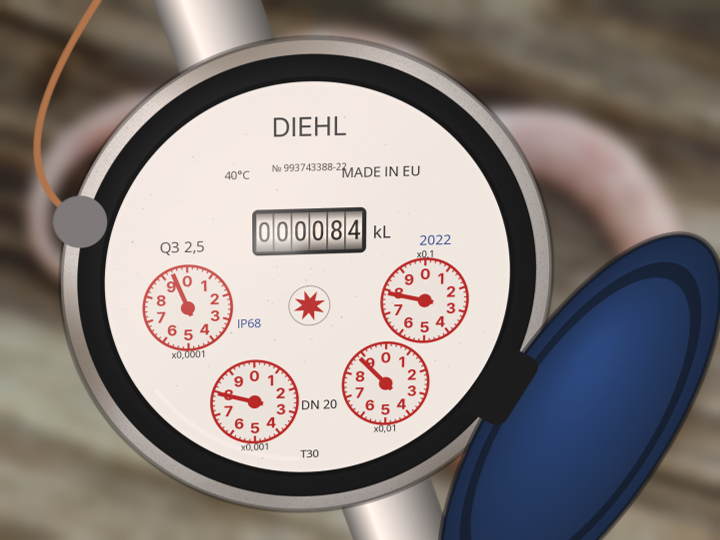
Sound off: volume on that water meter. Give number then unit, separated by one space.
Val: 84.7879 kL
